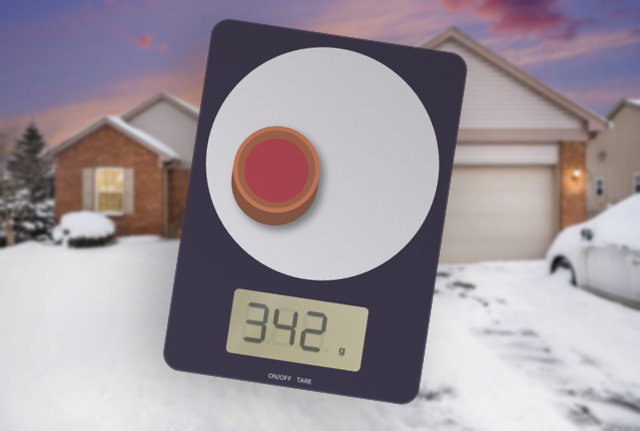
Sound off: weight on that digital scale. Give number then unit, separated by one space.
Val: 342 g
